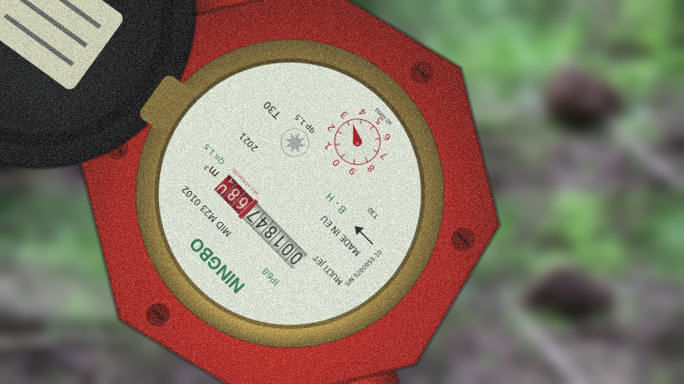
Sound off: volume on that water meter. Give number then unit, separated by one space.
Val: 1847.6803 m³
